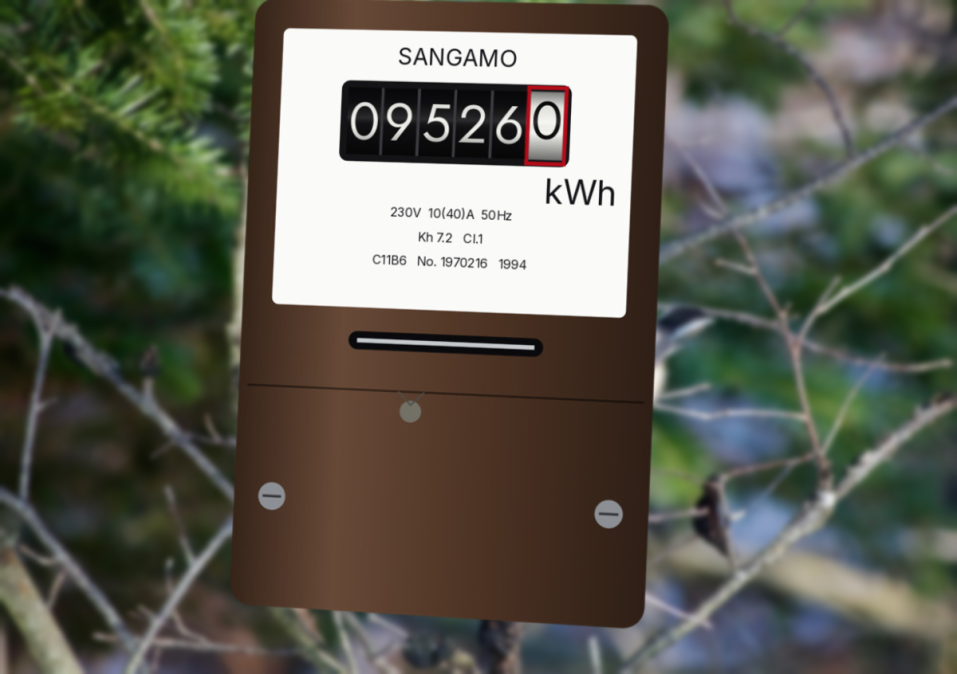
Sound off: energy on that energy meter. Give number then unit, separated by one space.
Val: 9526.0 kWh
